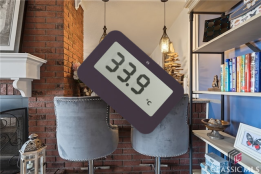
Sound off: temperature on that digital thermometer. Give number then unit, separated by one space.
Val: 33.9 °C
